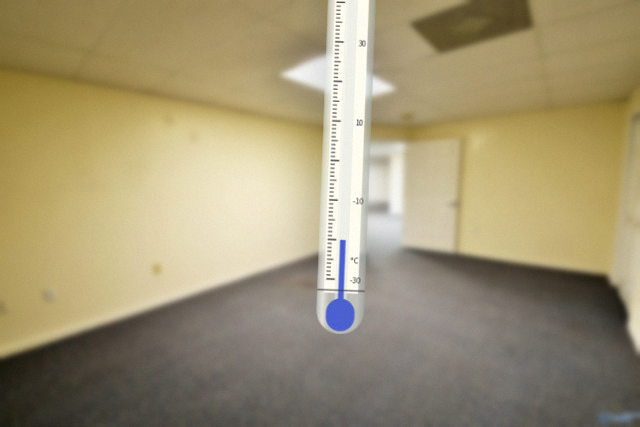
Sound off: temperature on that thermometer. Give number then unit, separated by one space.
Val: -20 °C
